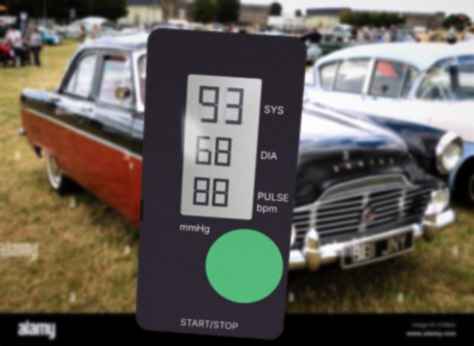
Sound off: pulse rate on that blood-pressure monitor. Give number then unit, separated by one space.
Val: 88 bpm
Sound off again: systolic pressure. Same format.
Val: 93 mmHg
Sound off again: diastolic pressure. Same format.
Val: 68 mmHg
